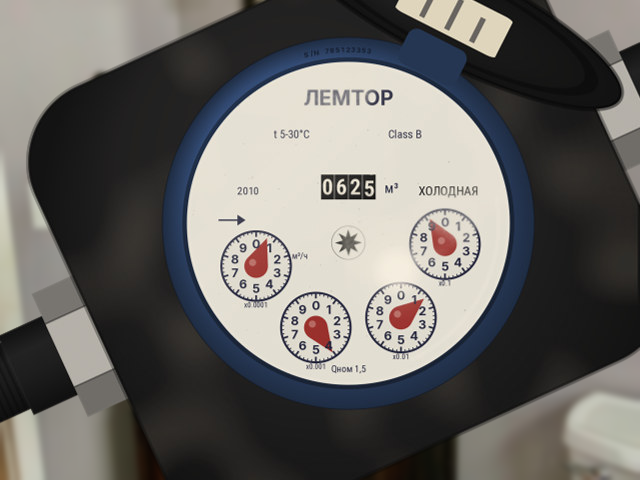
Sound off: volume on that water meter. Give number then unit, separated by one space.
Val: 624.9140 m³
